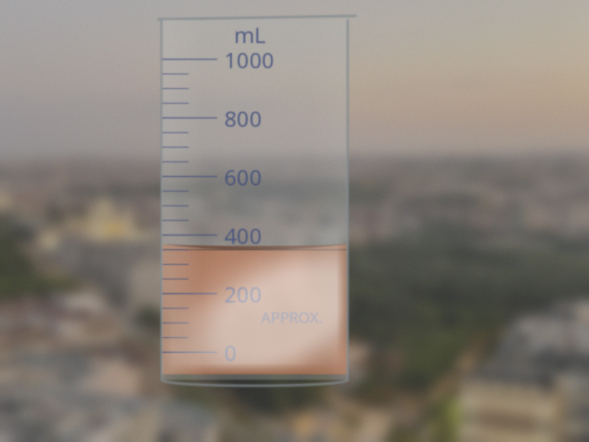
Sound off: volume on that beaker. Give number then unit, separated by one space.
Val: 350 mL
